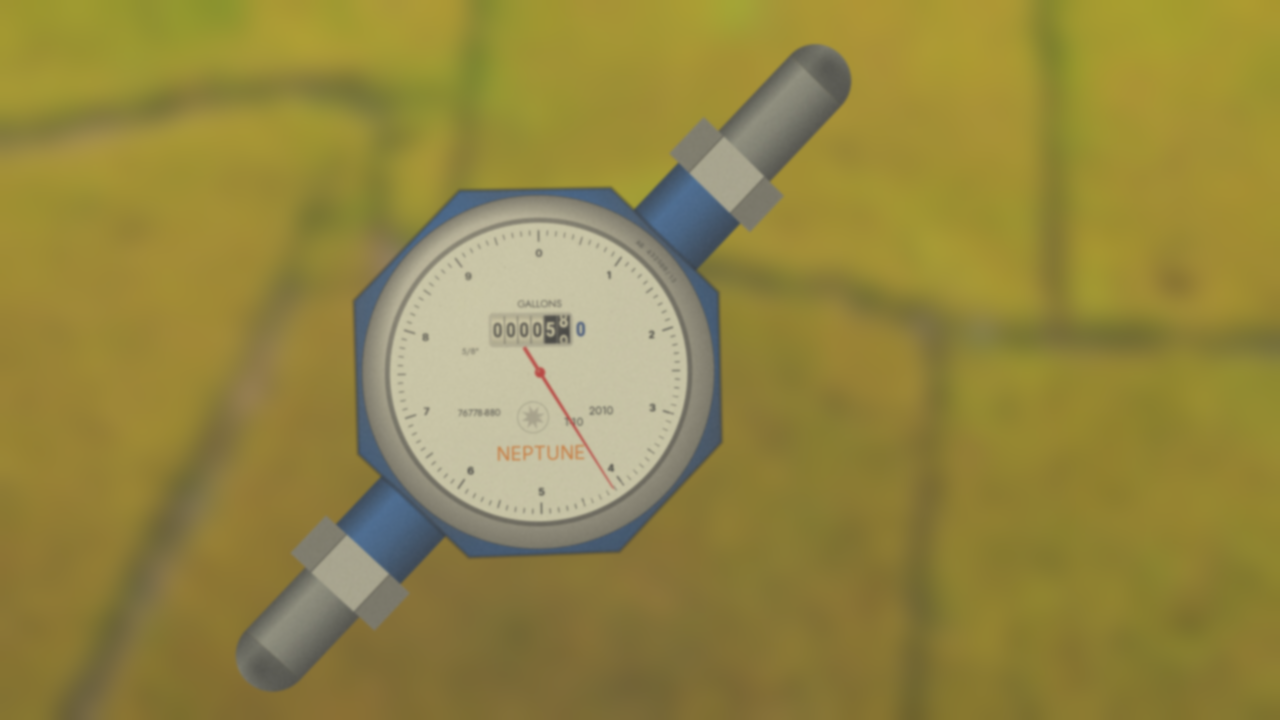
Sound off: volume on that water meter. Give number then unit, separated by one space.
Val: 584.1 gal
